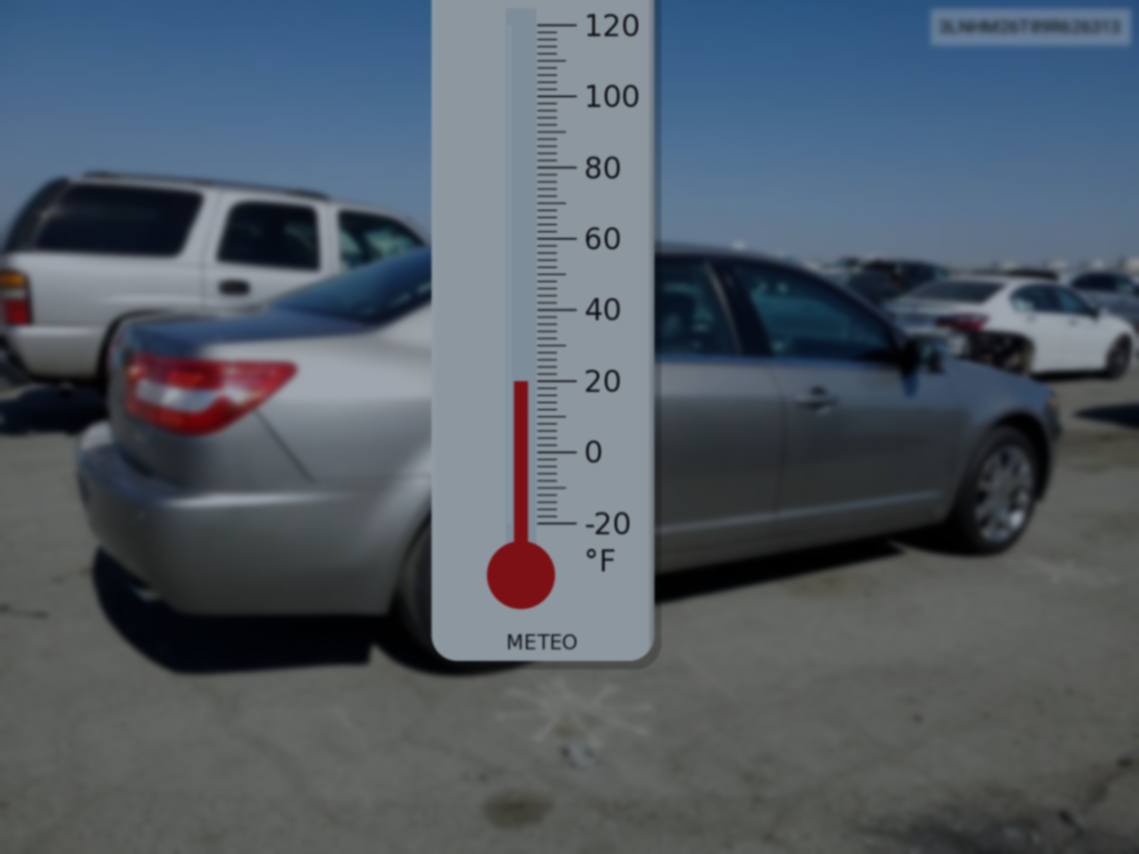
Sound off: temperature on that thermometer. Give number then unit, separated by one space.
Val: 20 °F
